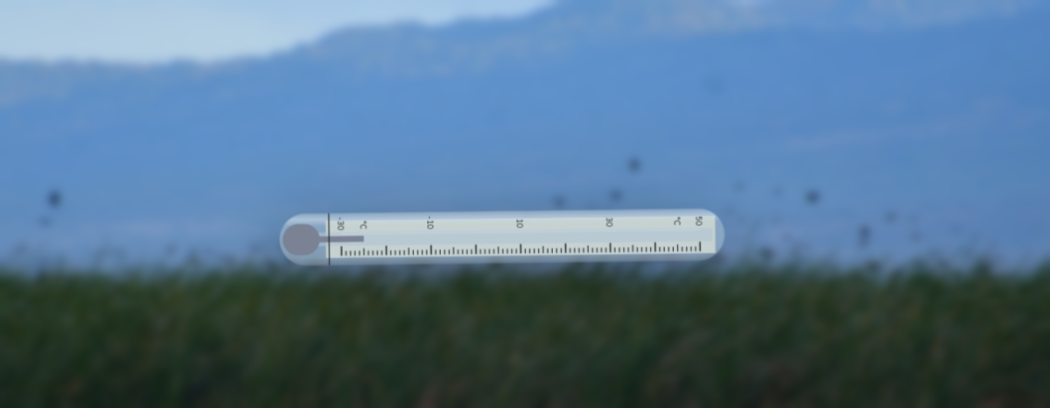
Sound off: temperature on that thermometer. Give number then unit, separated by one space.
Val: -25 °C
